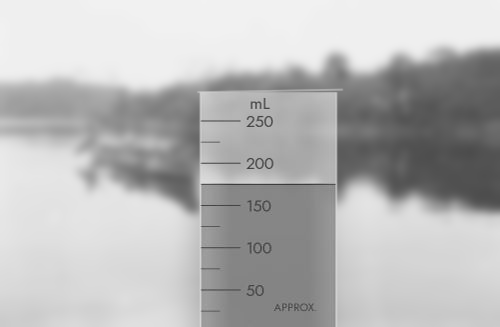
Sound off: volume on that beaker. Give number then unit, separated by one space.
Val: 175 mL
